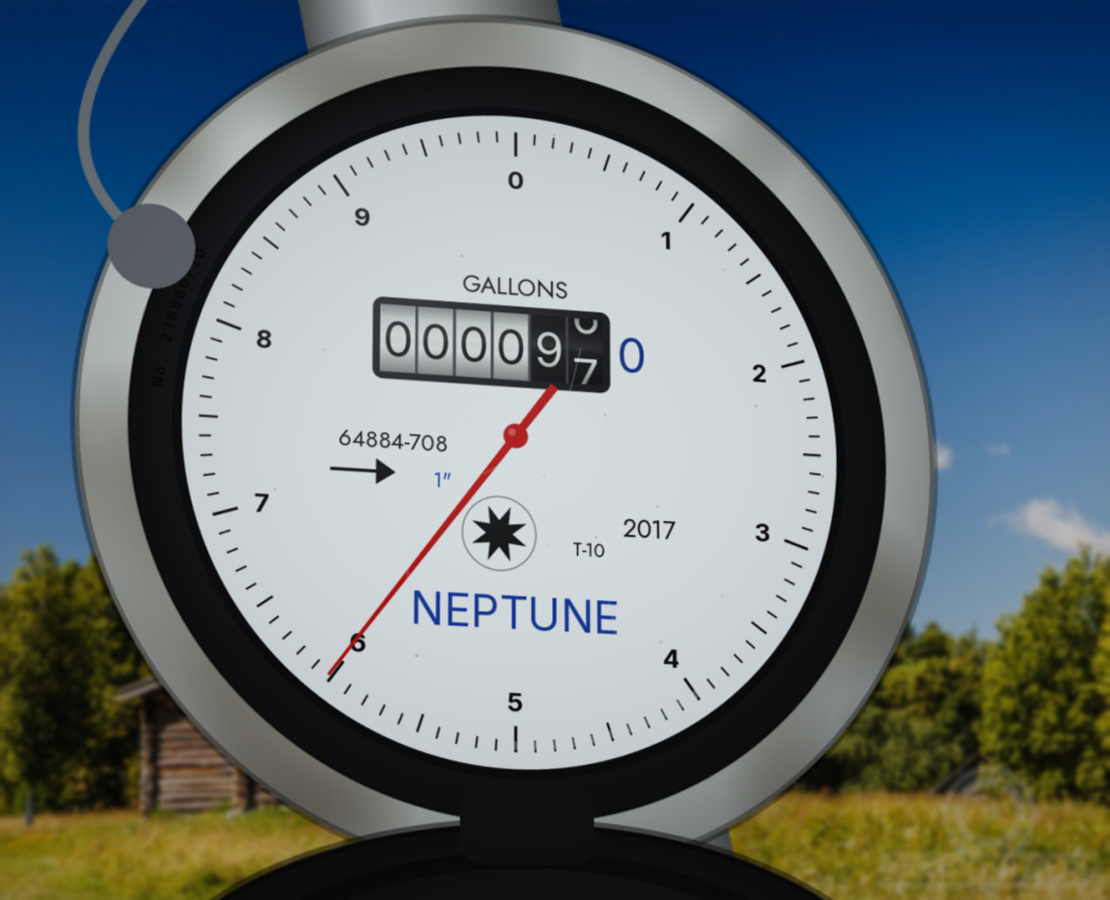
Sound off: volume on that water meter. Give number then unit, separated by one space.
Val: 966.0 gal
